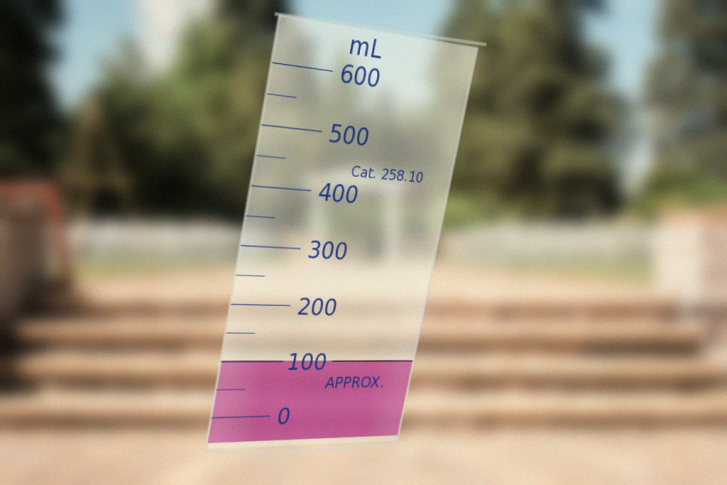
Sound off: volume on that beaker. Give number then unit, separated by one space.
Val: 100 mL
